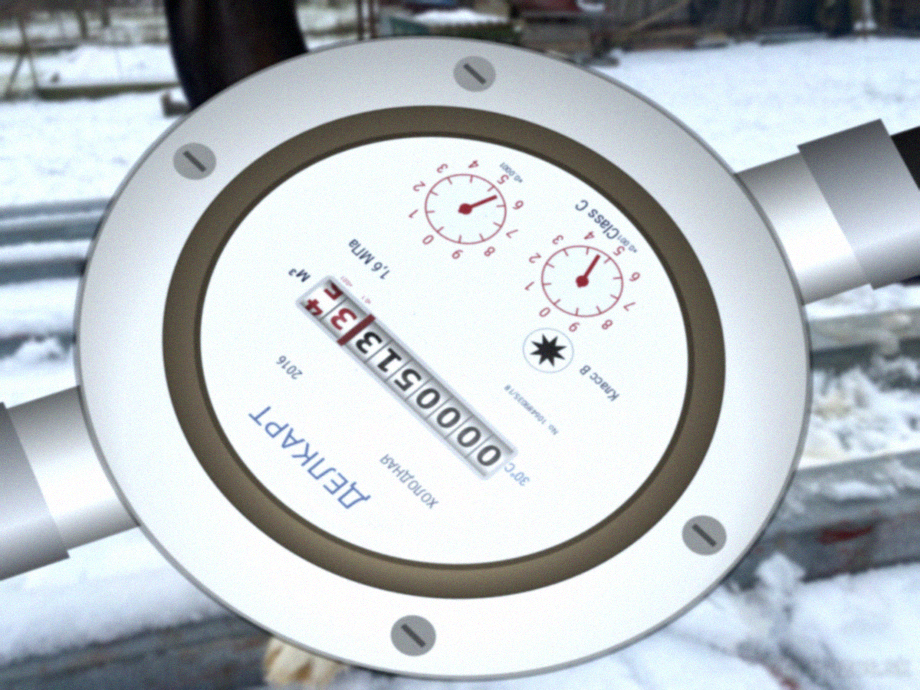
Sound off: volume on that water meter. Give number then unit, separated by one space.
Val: 513.3445 m³
